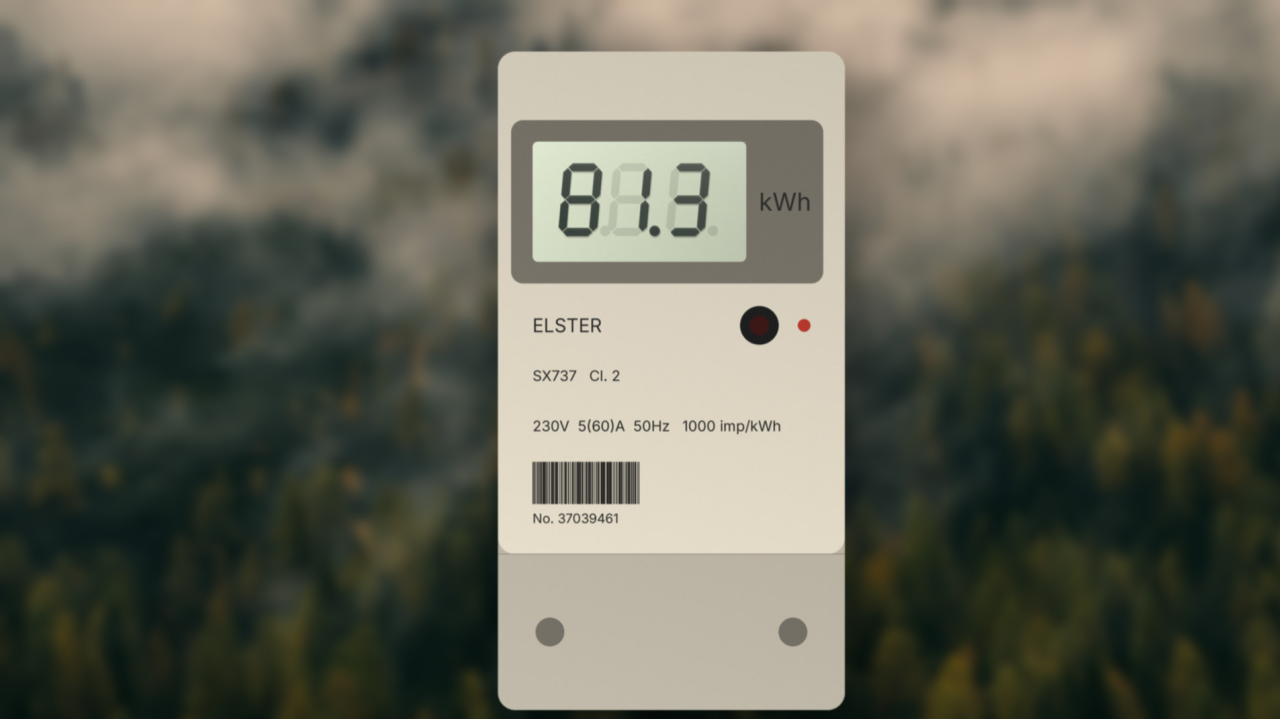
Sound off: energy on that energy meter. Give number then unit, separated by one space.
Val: 81.3 kWh
